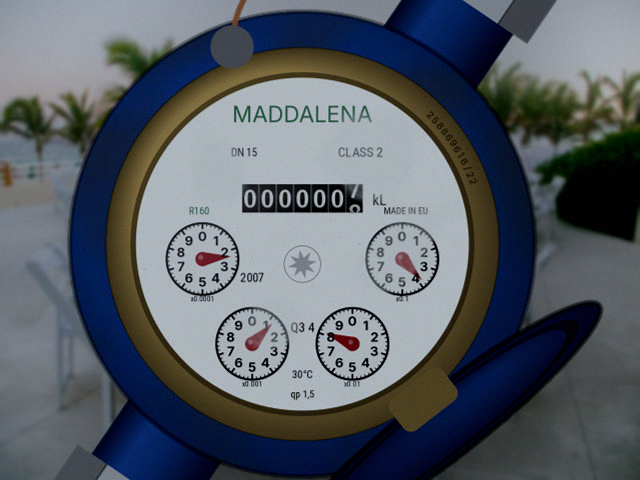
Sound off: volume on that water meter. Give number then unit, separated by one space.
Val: 7.3812 kL
